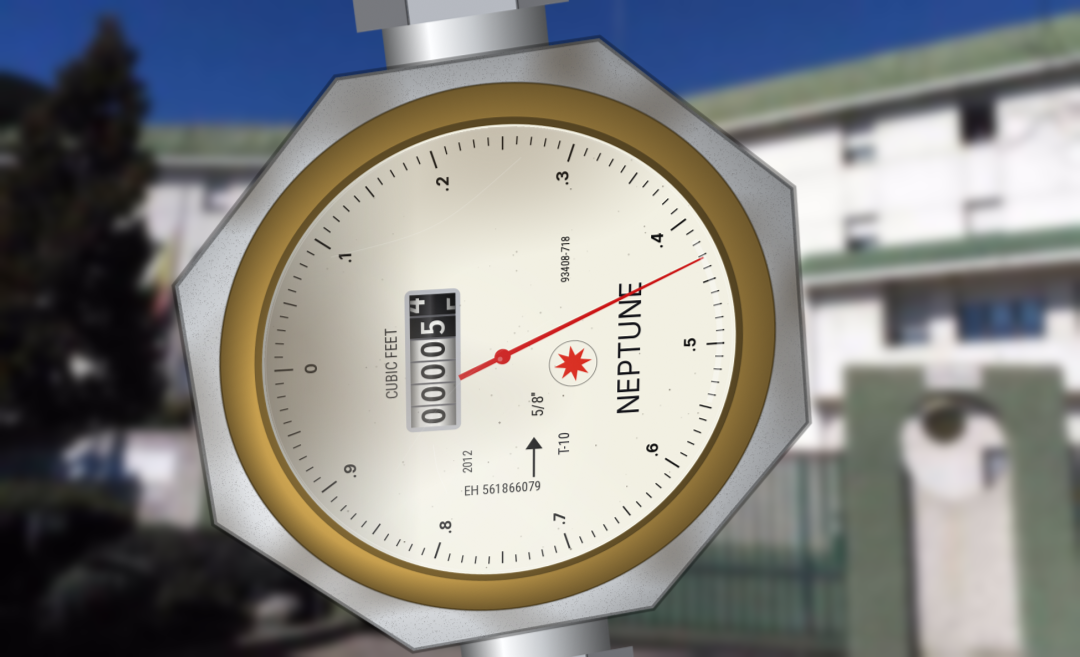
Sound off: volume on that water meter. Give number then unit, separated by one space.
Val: 54.43 ft³
